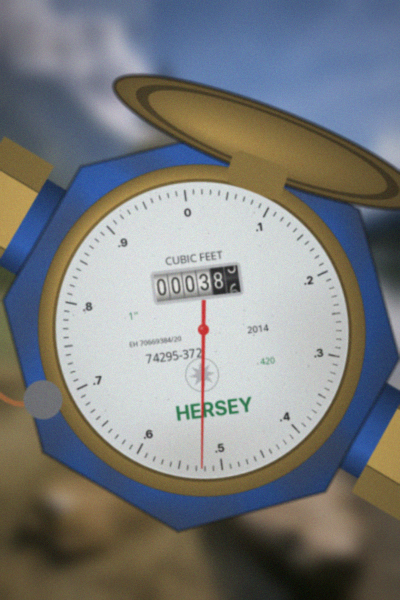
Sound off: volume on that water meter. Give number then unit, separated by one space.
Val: 385.52 ft³
